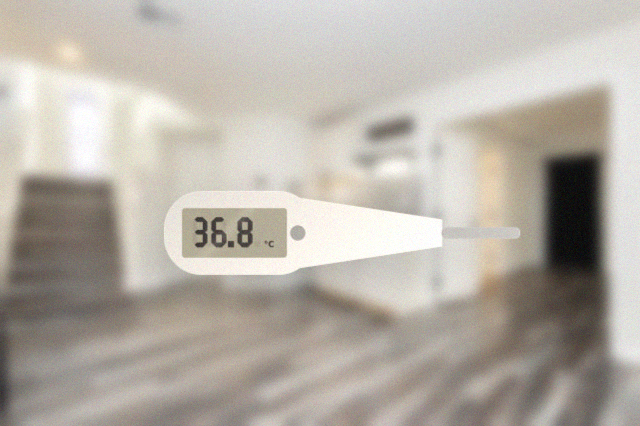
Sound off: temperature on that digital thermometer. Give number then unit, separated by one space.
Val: 36.8 °C
